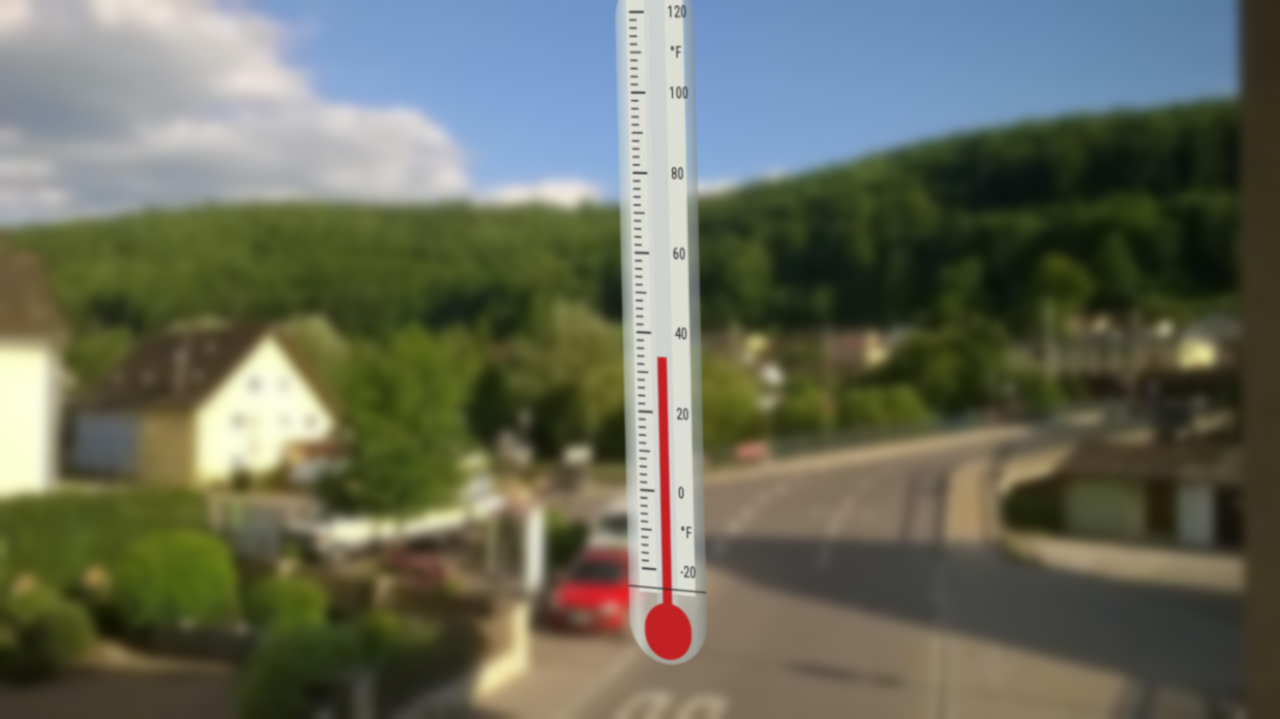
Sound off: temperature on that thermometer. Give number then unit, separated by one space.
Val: 34 °F
